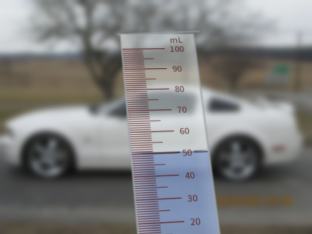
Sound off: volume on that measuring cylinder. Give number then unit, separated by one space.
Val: 50 mL
